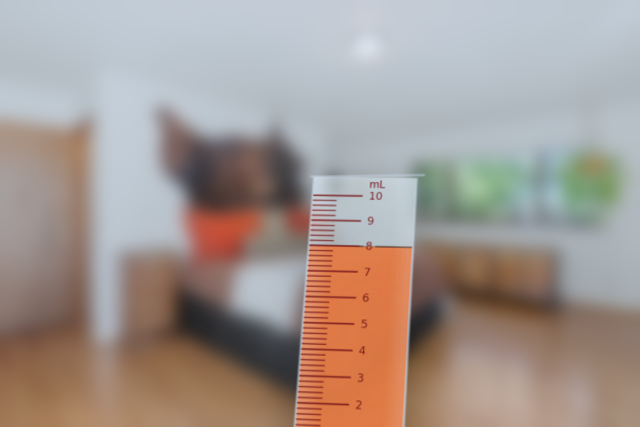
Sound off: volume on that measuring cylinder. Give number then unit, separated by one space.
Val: 8 mL
